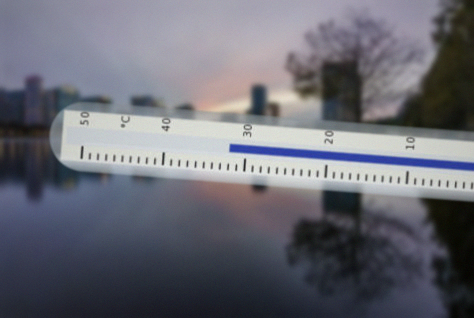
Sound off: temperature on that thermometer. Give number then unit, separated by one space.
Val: 32 °C
